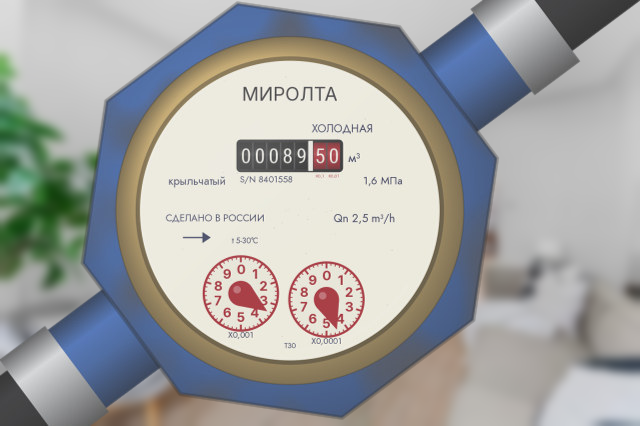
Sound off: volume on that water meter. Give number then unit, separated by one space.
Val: 89.5034 m³
